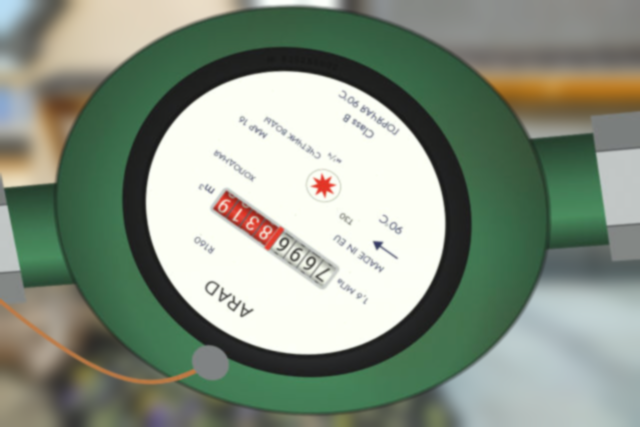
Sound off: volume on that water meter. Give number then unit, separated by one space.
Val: 7696.8319 m³
